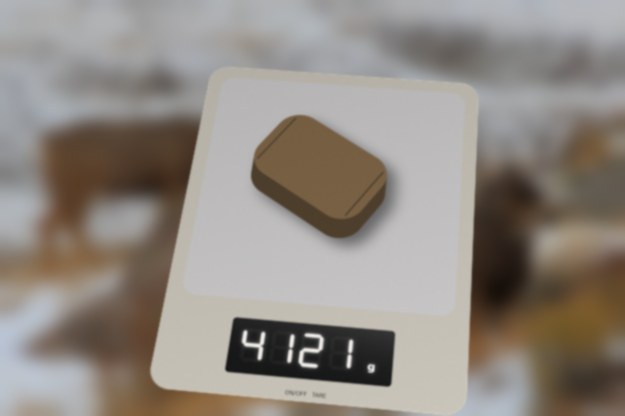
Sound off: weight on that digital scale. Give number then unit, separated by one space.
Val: 4121 g
